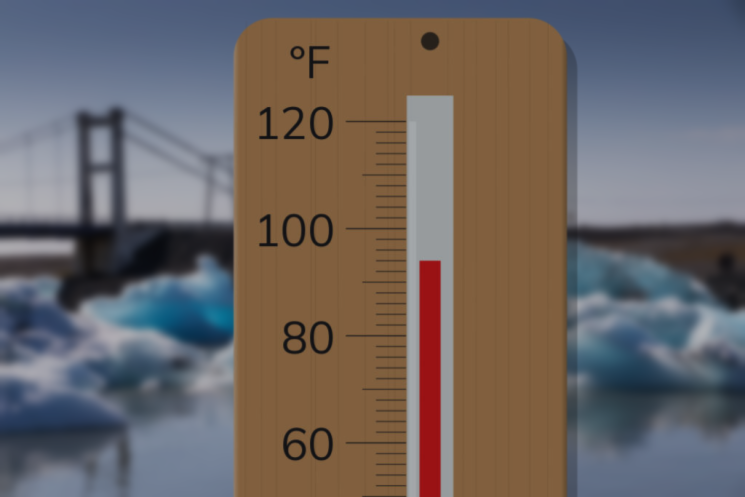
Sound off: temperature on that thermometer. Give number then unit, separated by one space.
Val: 94 °F
